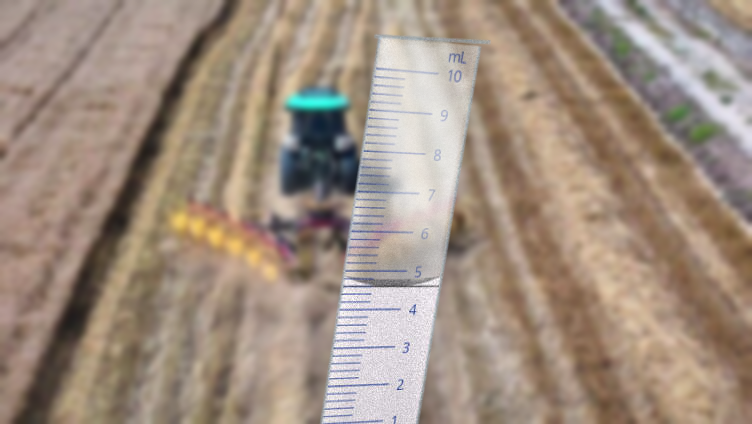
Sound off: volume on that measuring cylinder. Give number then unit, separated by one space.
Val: 4.6 mL
